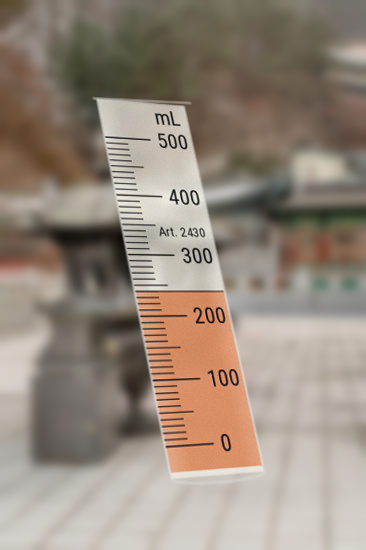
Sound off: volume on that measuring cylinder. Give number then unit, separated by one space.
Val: 240 mL
